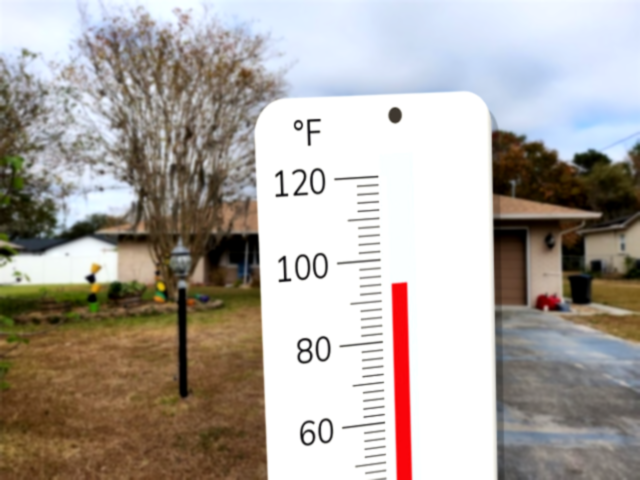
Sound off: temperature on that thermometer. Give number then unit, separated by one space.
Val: 94 °F
